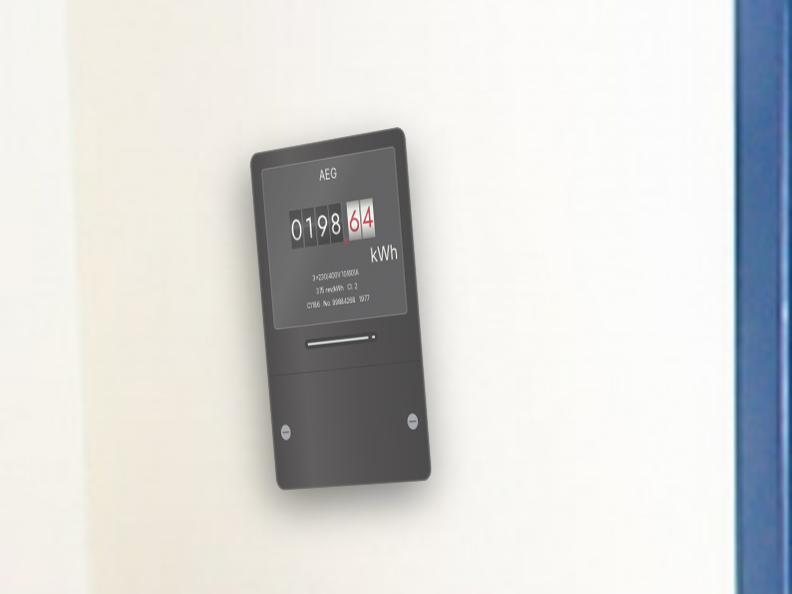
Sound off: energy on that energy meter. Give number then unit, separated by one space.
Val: 198.64 kWh
